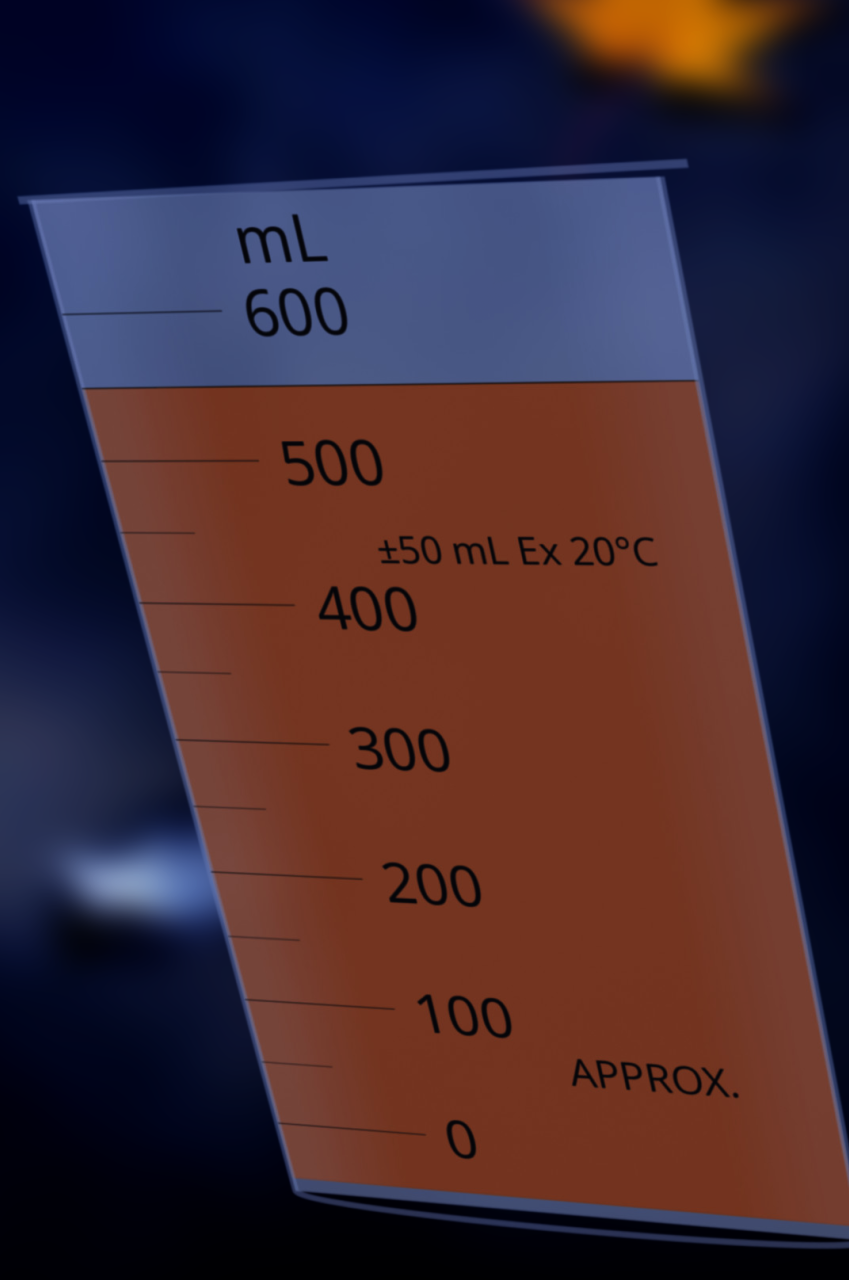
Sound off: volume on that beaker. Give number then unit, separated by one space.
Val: 550 mL
